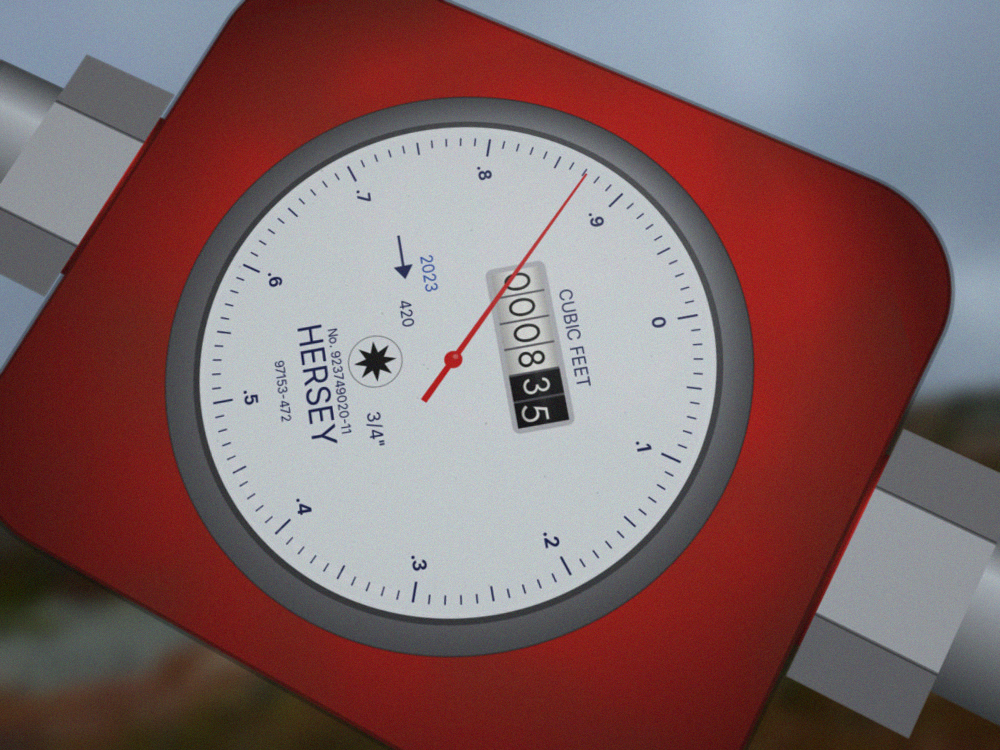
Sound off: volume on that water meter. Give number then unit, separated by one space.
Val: 834.87 ft³
